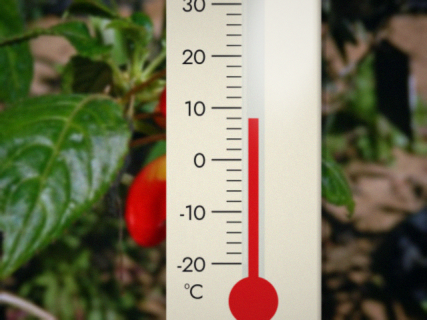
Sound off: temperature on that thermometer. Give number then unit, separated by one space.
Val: 8 °C
